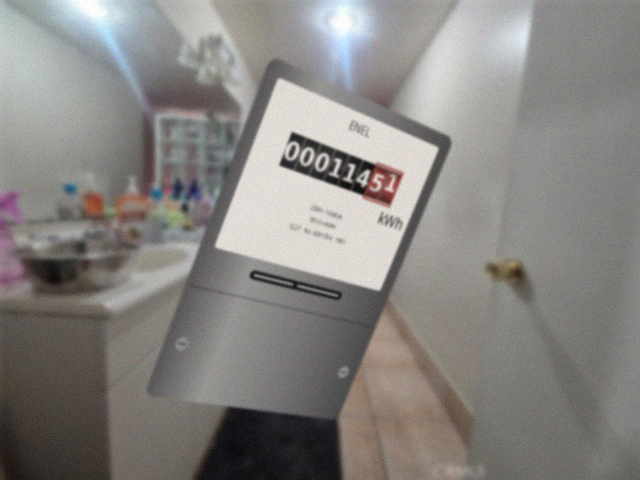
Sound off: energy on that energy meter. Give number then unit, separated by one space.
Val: 114.51 kWh
